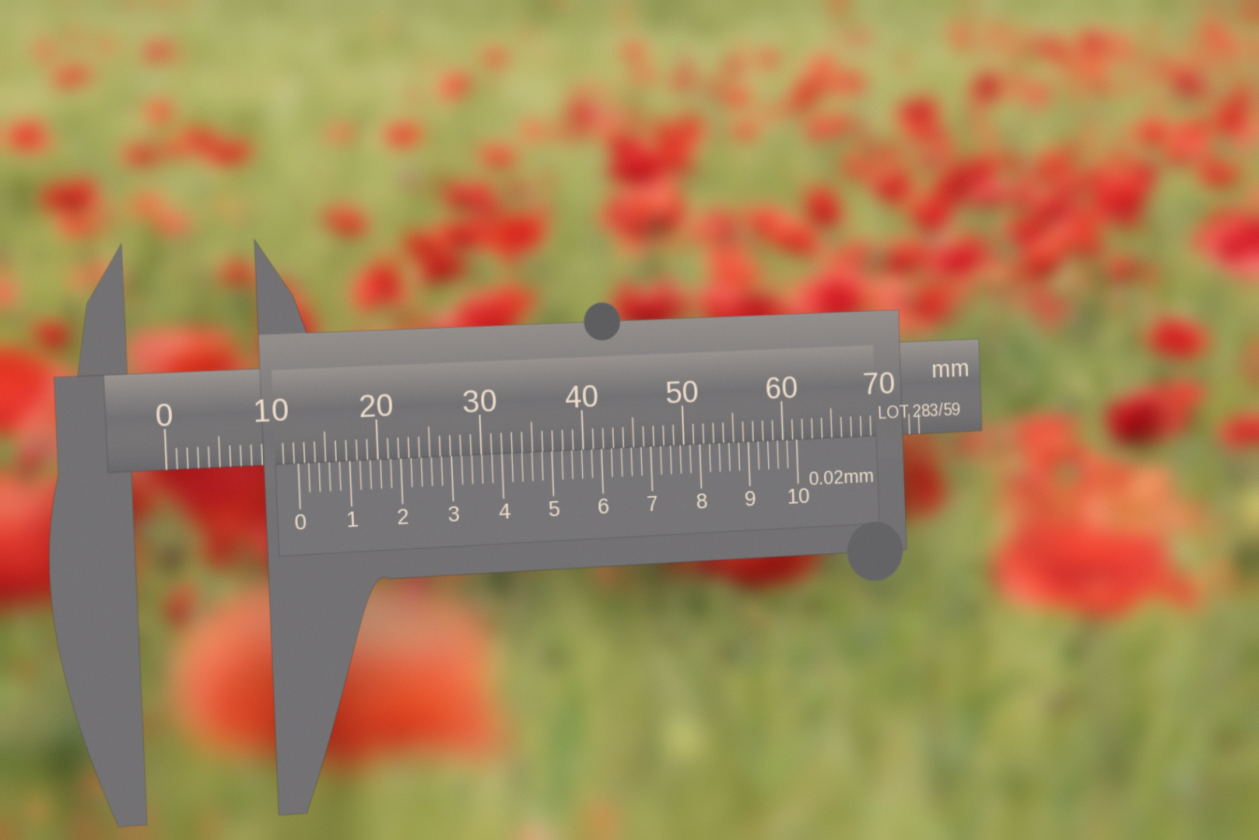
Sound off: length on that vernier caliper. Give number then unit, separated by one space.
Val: 12.4 mm
